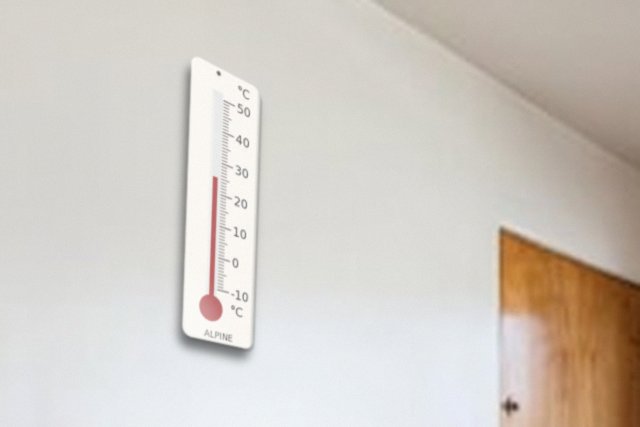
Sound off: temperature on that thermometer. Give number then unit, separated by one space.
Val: 25 °C
